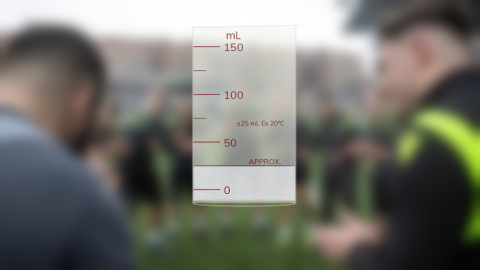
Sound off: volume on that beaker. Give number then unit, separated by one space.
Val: 25 mL
